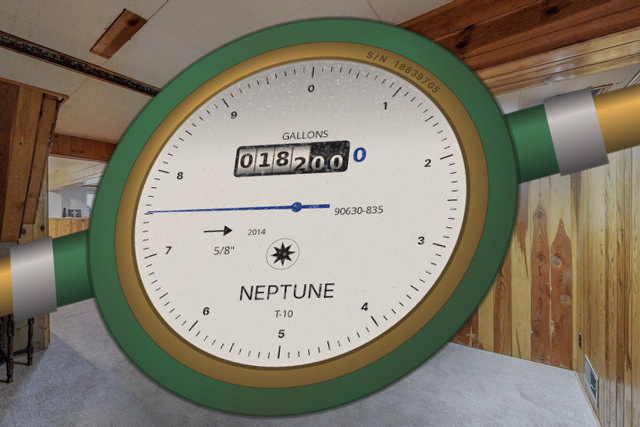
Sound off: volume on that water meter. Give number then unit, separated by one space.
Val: 181997.5 gal
